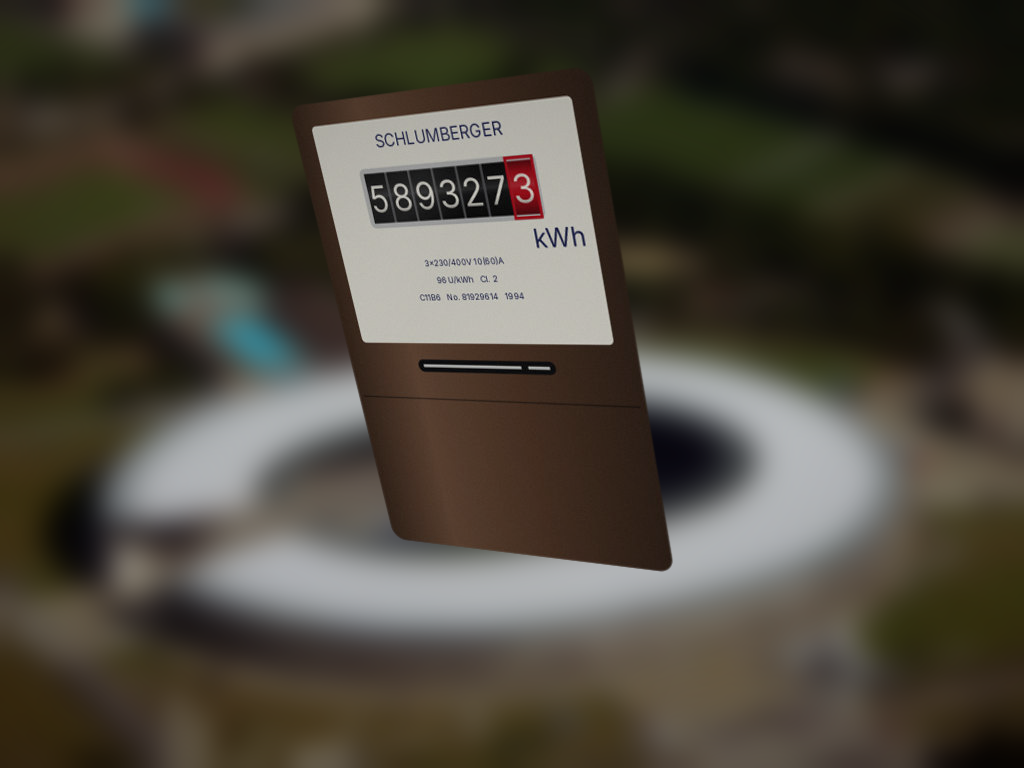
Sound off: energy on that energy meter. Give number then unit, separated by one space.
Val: 589327.3 kWh
